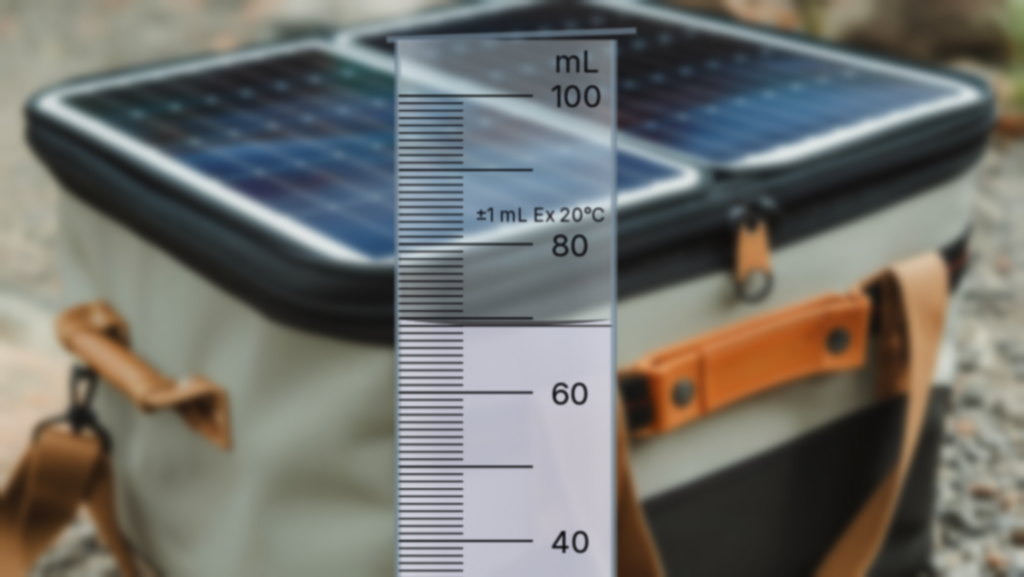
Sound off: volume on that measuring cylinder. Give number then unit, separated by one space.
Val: 69 mL
